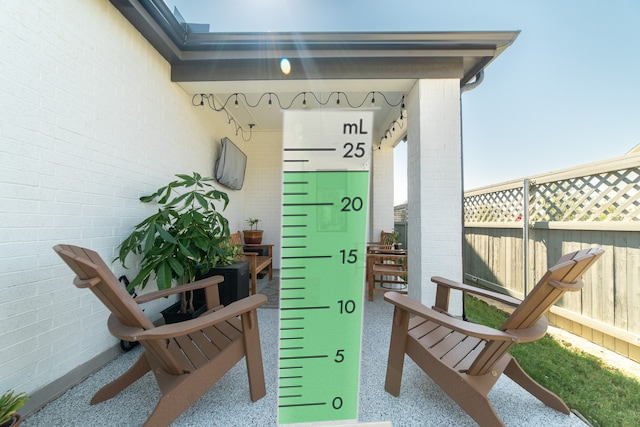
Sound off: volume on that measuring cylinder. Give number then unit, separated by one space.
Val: 23 mL
